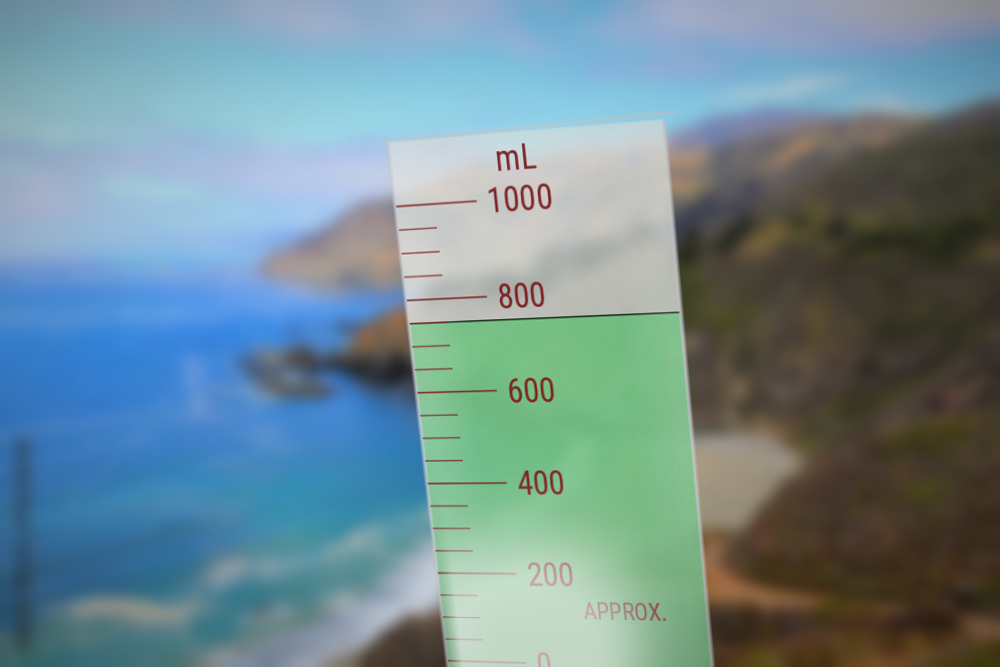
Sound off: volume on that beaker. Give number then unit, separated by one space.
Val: 750 mL
